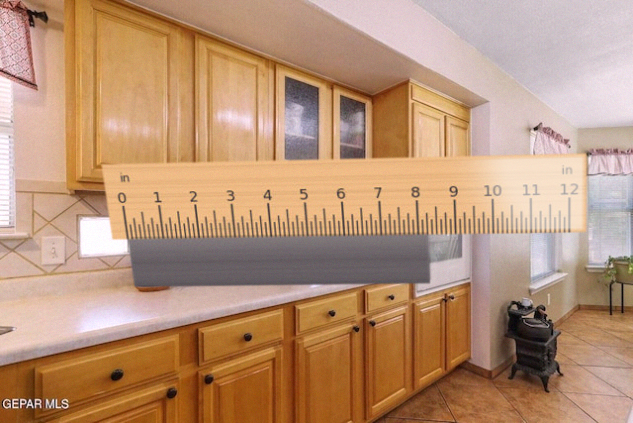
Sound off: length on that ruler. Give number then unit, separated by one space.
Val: 8.25 in
